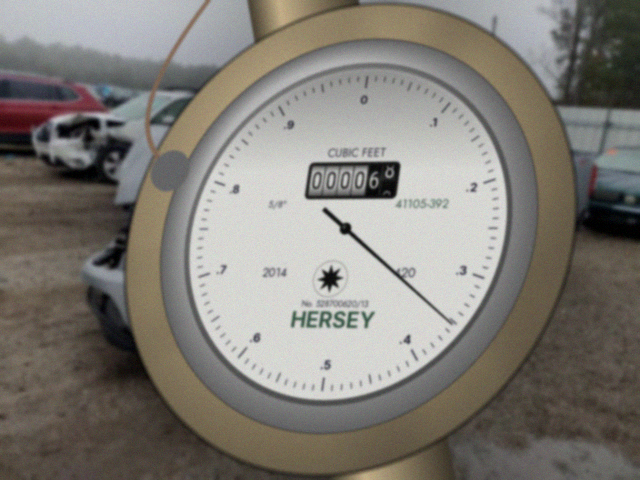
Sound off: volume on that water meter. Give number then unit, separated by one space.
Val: 68.35 ft³
